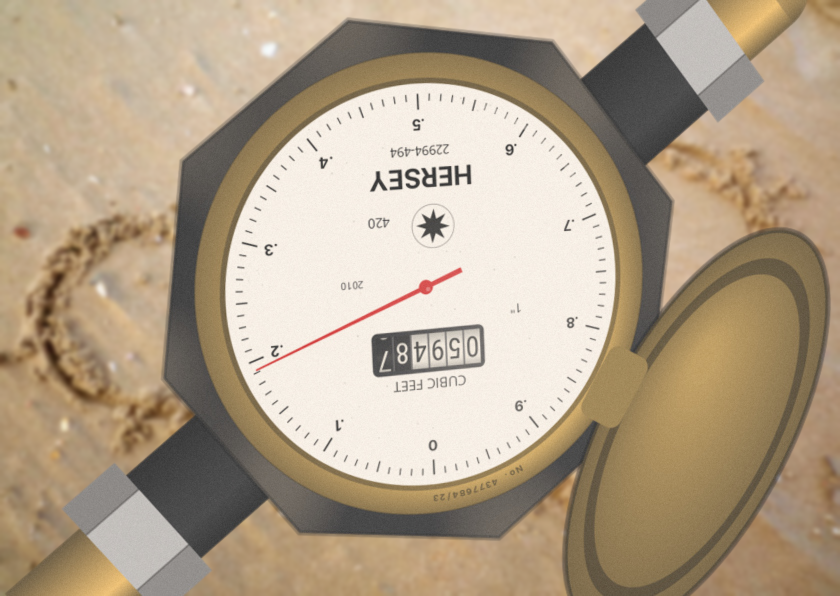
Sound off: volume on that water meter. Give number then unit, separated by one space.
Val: 59487.19 ft³
